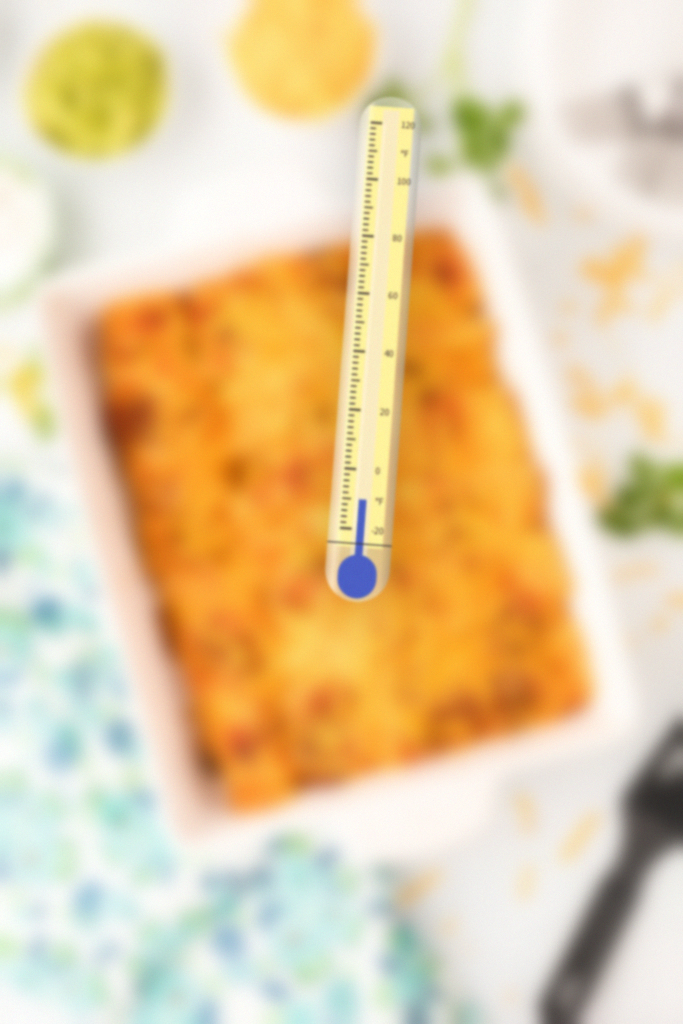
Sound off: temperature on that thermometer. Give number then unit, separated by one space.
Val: -10 °F
